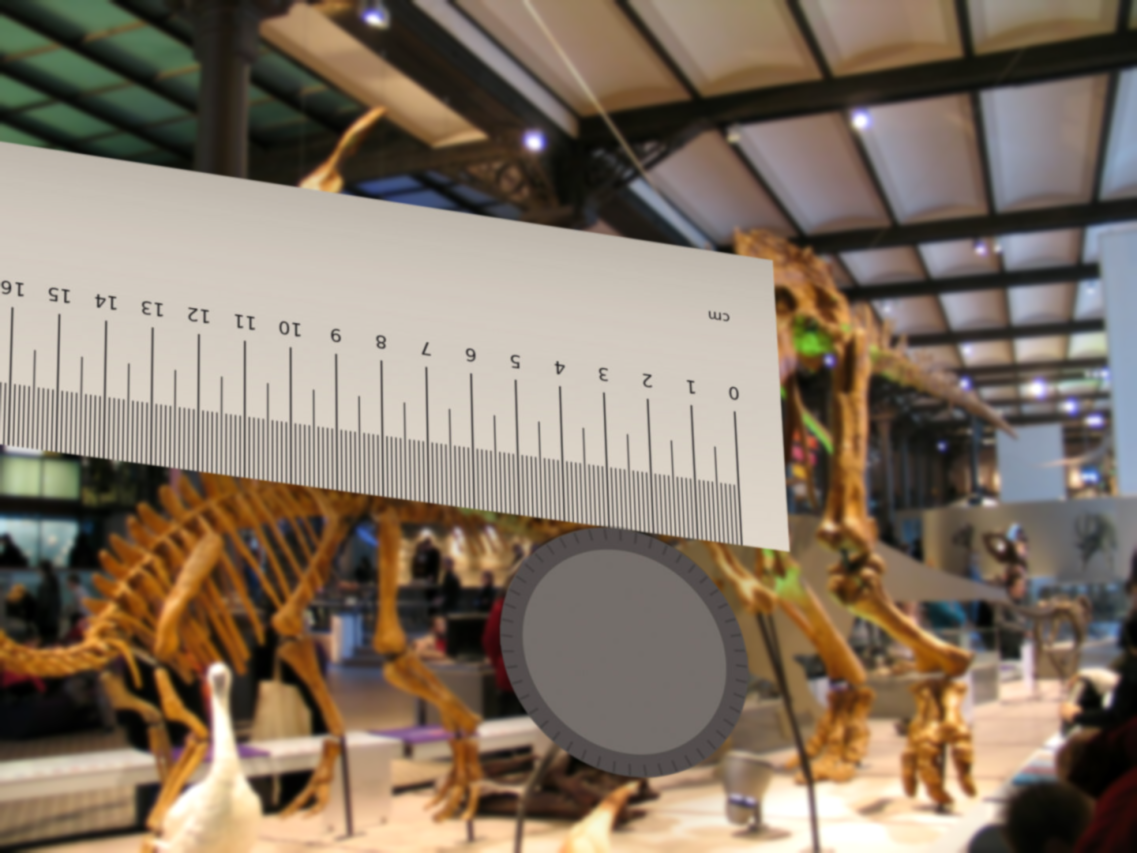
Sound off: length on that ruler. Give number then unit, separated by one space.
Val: 5.5 cm
